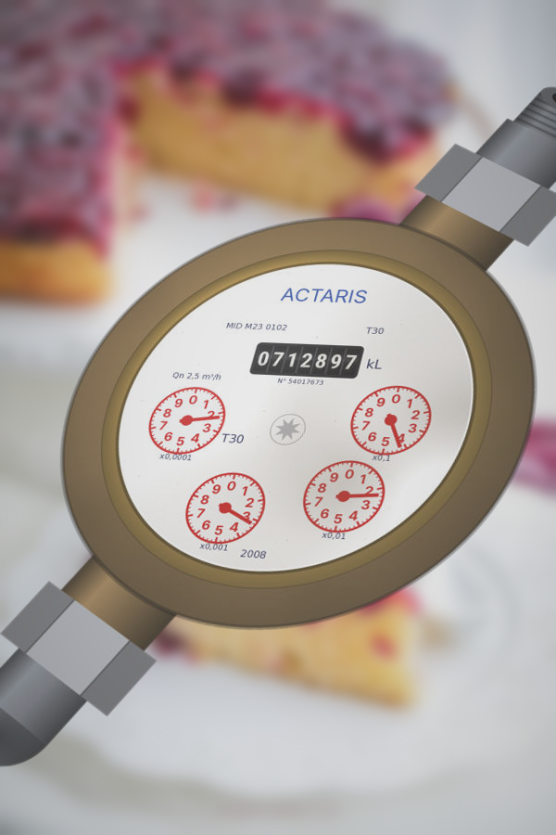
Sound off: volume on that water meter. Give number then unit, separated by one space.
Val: 712897.4232 kL
